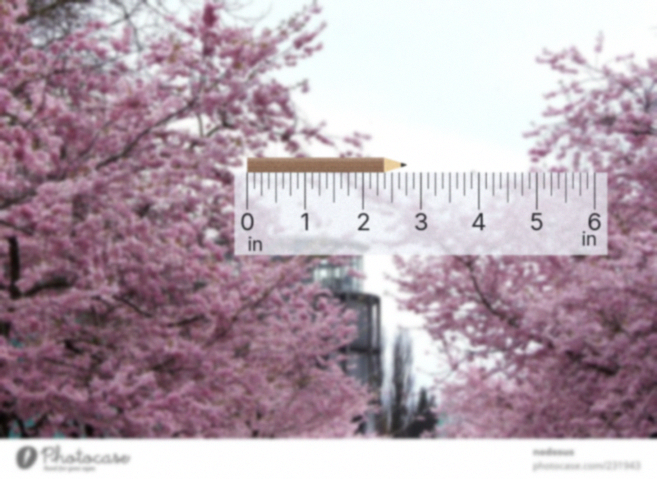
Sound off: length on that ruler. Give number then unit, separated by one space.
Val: 2.75 in
